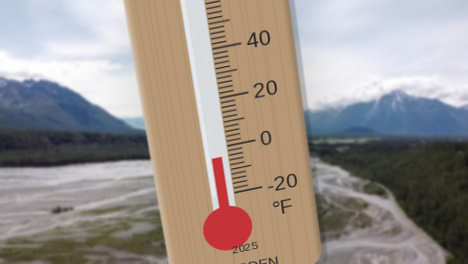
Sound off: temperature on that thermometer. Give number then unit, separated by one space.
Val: -4 °F
